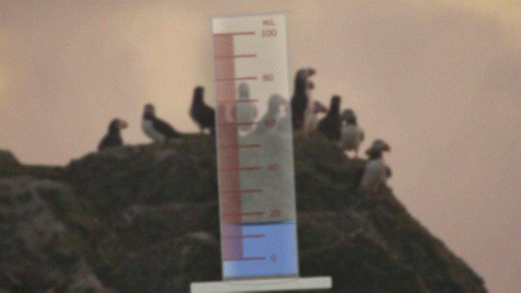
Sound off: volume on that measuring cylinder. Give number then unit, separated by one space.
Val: 15 mL
